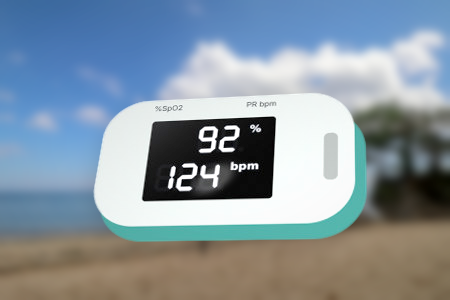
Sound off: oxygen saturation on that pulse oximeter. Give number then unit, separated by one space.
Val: 92 %
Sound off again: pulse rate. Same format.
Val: 124 bpm
